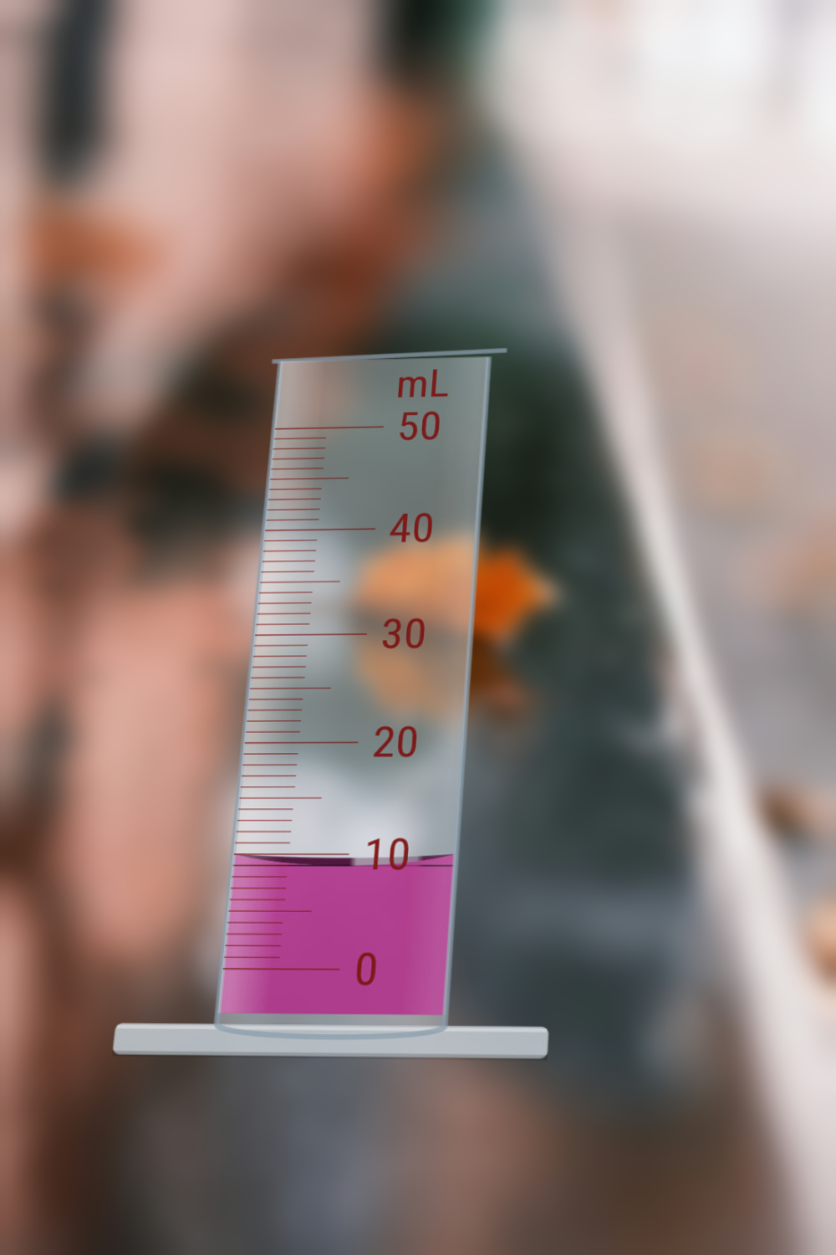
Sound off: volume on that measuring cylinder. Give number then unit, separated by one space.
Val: 9 mL
